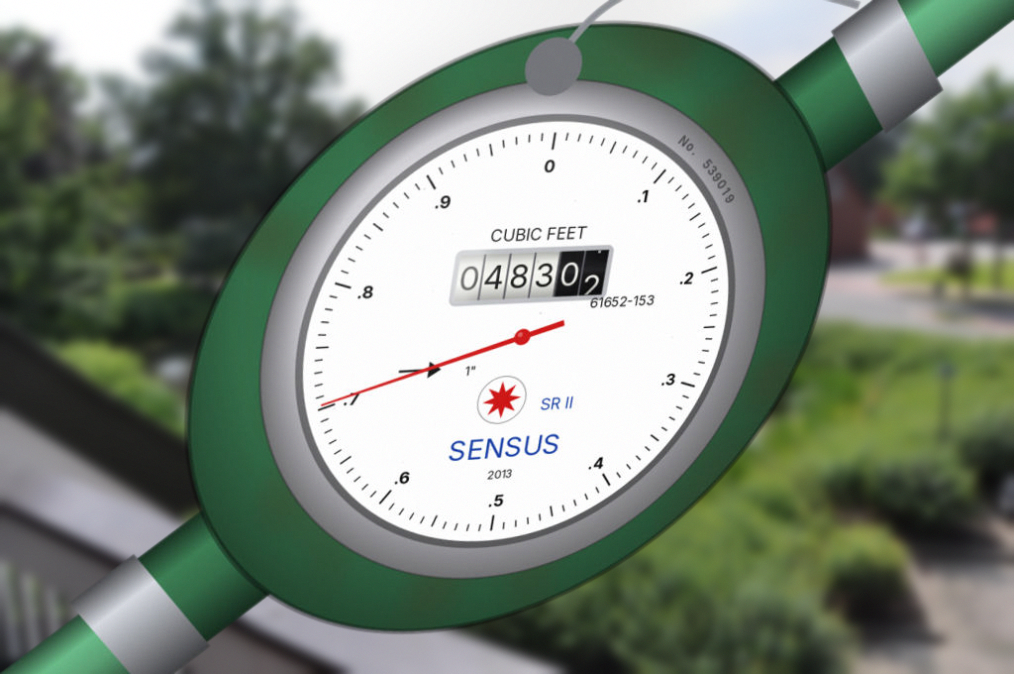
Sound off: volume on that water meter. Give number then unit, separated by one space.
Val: 48301.70 ft³
